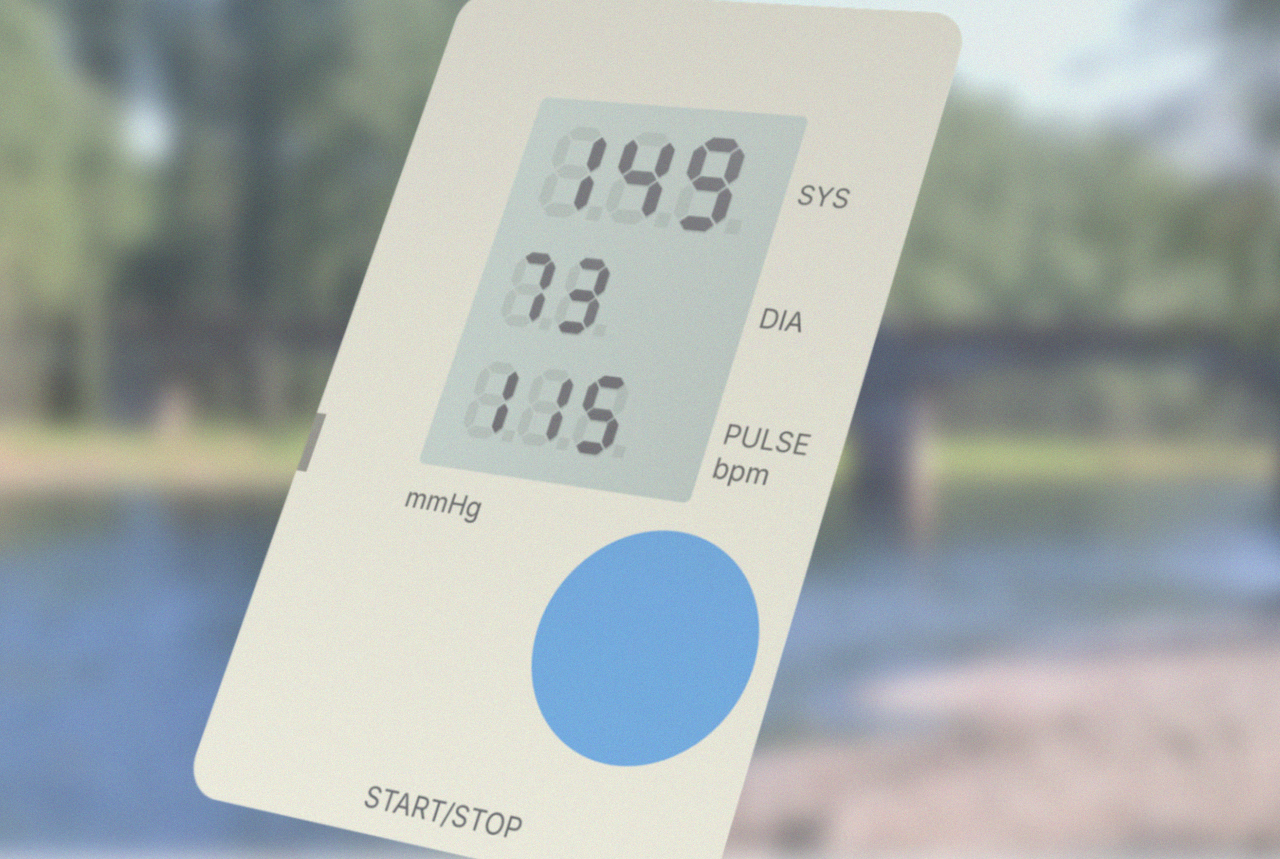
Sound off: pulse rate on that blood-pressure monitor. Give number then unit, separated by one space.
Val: 115 bpm
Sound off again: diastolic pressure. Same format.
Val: 73 mmHg
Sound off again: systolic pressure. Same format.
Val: 149 mmHg
